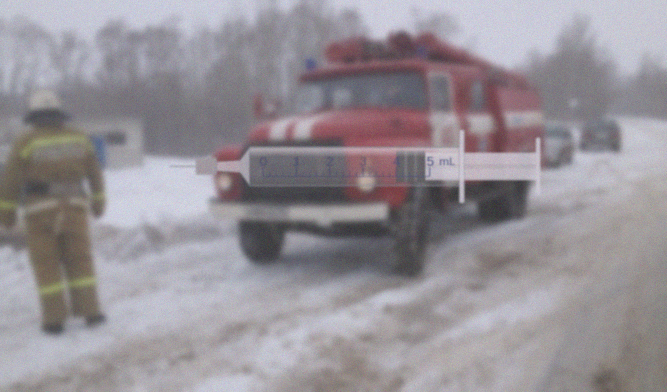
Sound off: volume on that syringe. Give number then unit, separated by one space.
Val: 4 mL
